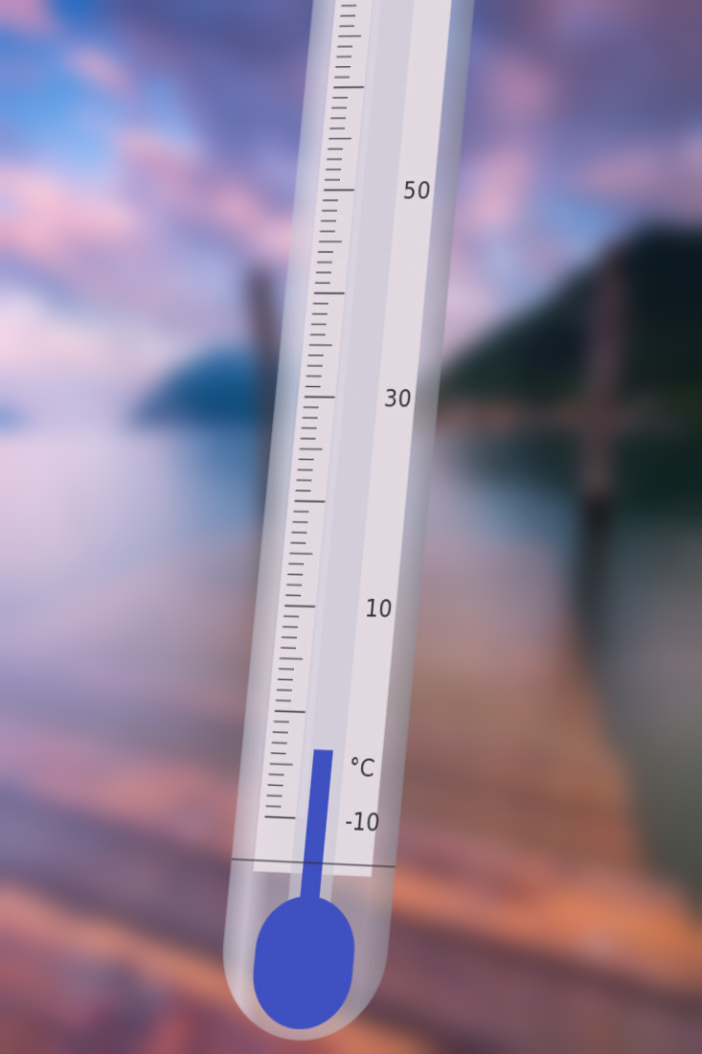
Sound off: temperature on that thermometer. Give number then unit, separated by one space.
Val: -3.5 °C
